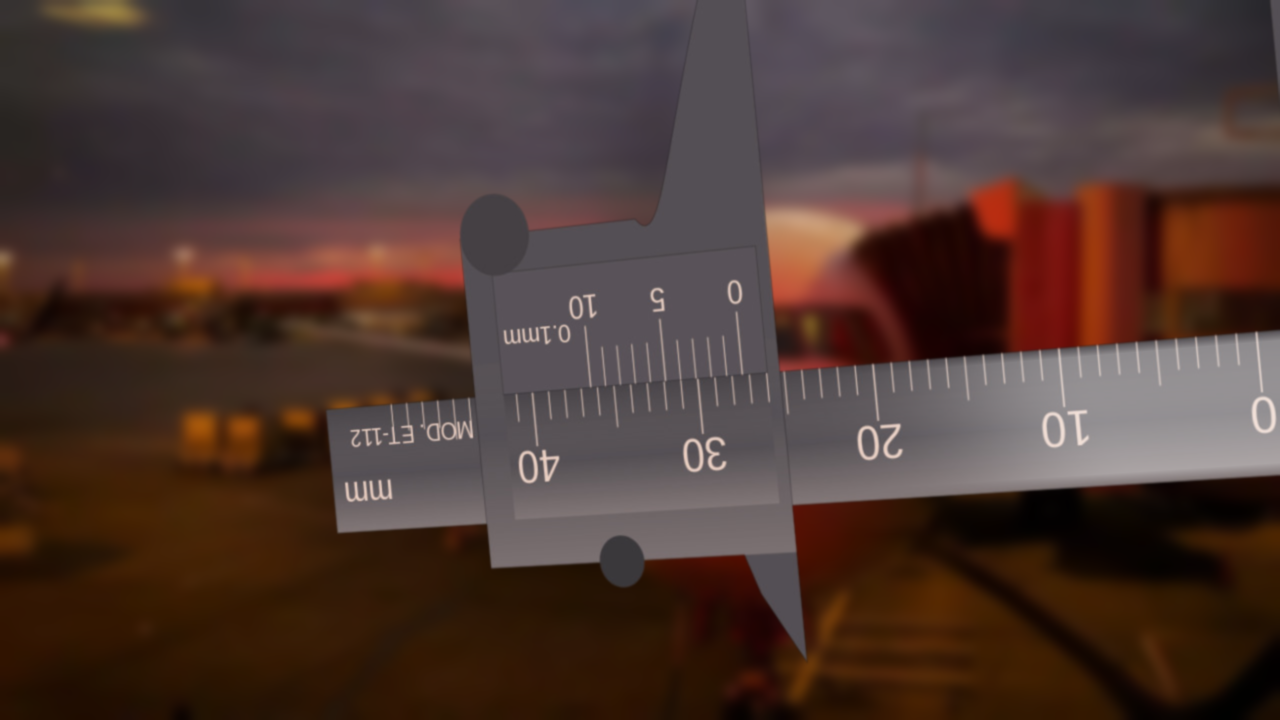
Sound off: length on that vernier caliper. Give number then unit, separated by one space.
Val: 27.4 mm
